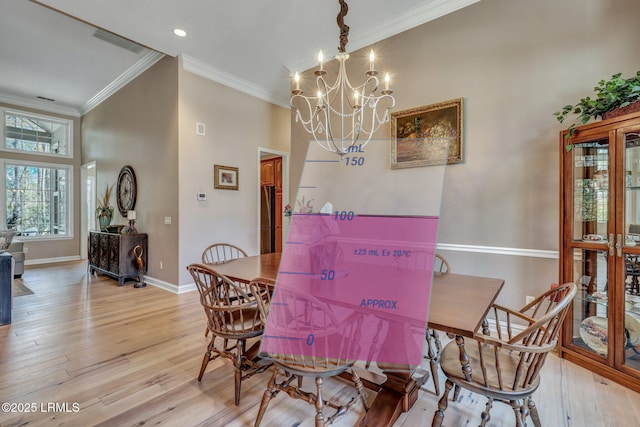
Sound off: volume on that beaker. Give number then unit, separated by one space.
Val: 100 mL
